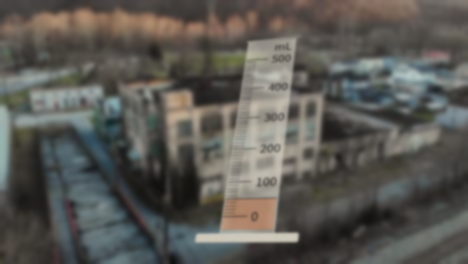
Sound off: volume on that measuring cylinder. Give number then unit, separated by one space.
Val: 50 mL
